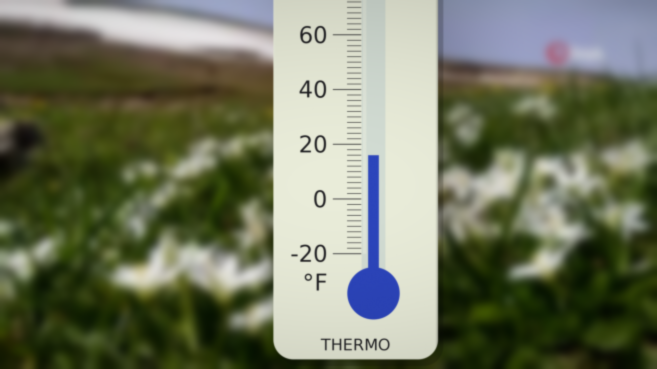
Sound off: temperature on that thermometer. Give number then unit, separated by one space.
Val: 16 °F
